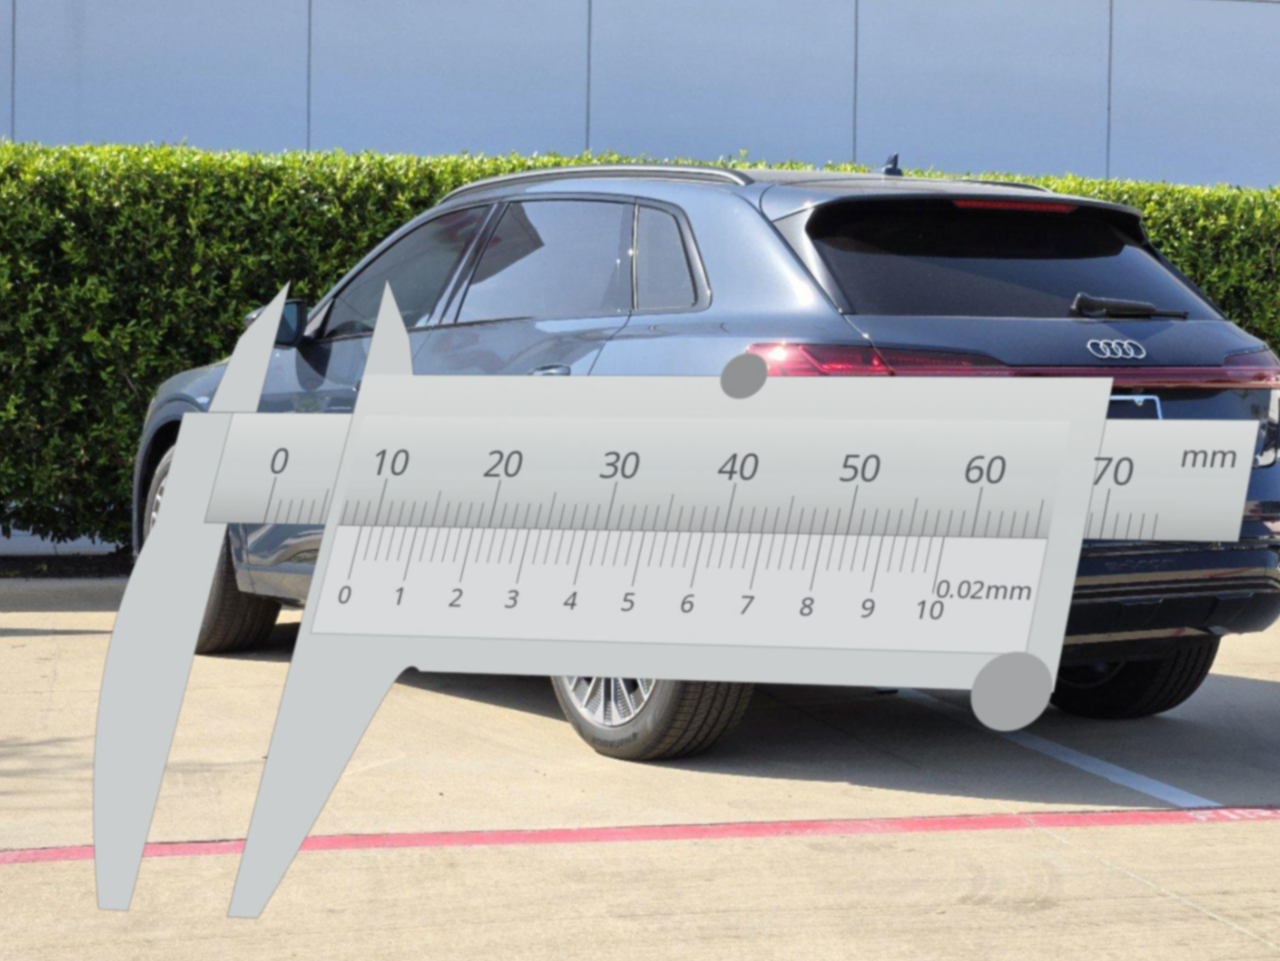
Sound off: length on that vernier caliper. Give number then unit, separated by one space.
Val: 8.8 mm
